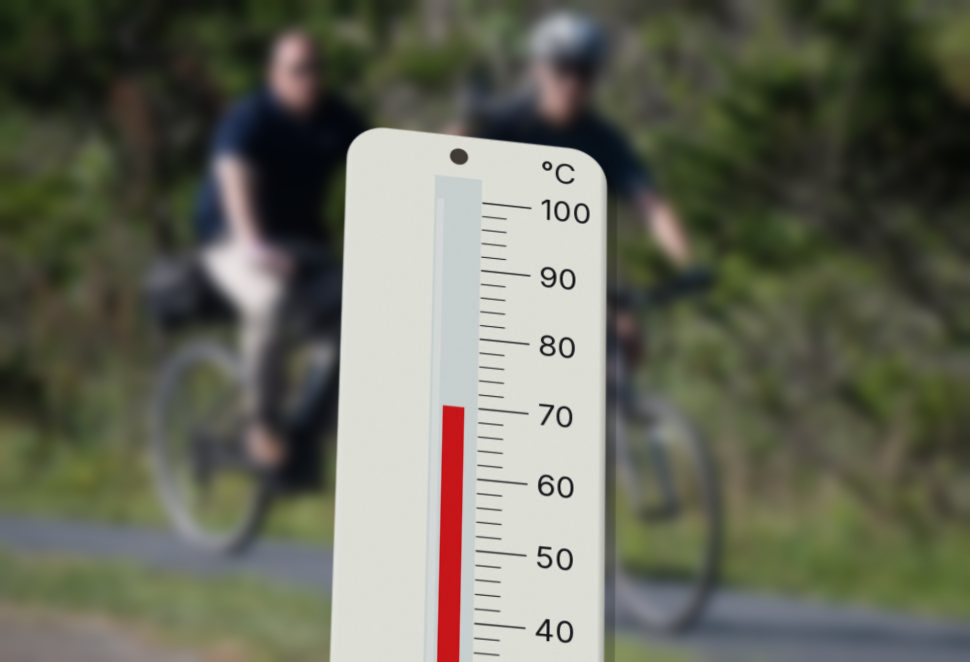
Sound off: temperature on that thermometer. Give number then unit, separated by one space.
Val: 70 °C
